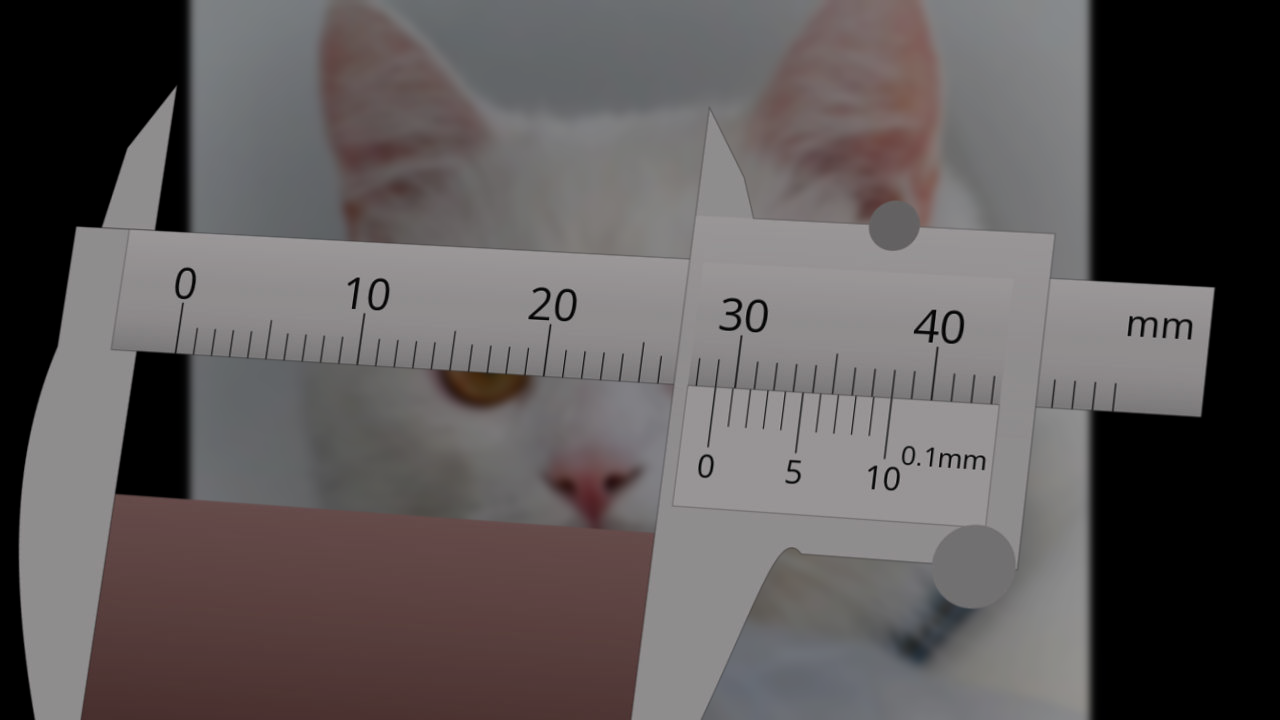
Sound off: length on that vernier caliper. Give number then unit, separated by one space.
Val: 29.0 mm
